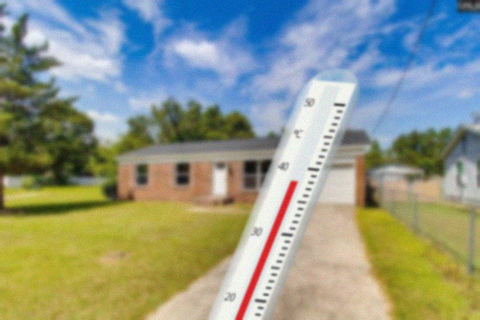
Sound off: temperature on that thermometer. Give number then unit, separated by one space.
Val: 38 °C
